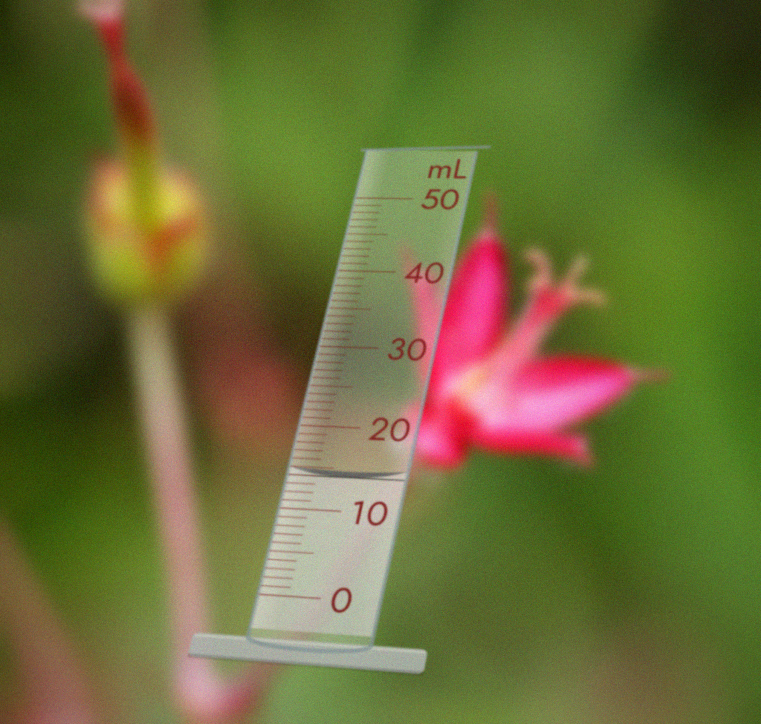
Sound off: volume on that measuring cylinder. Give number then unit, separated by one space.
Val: 14 mL
